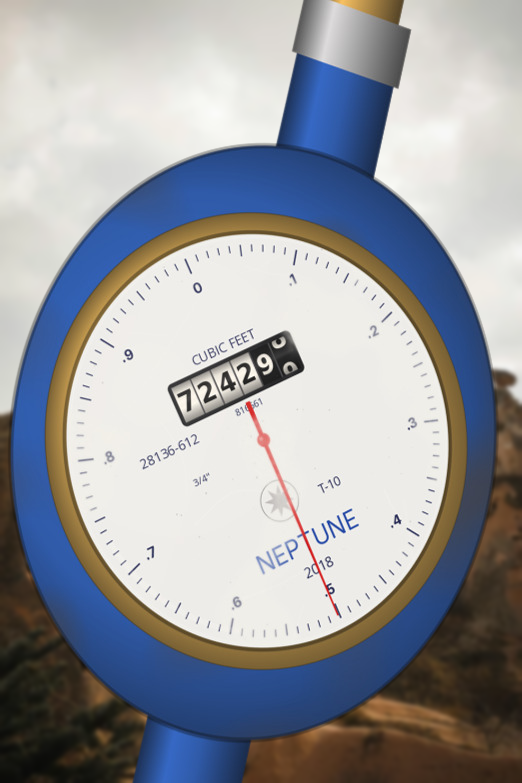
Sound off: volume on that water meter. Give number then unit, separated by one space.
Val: 724298.50 ft³
